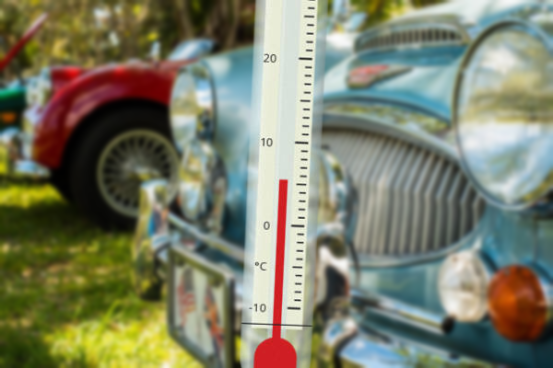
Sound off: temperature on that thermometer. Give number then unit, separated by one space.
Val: 5.5 °C
